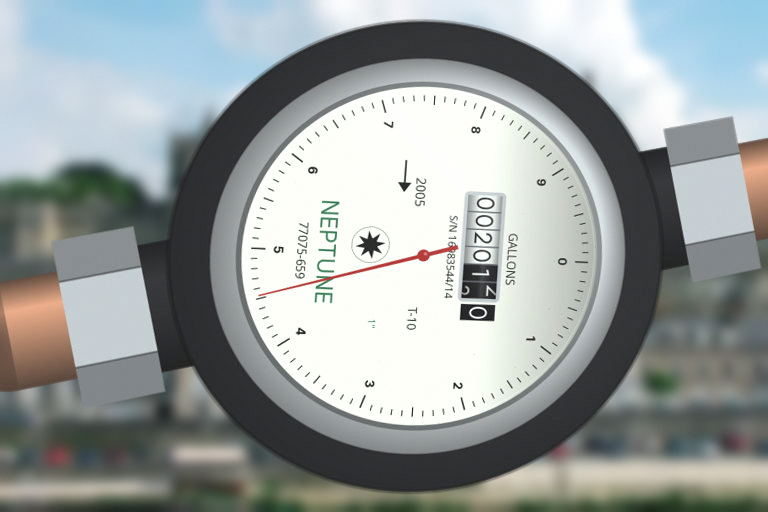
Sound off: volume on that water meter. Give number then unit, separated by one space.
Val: 20124.5 gal
